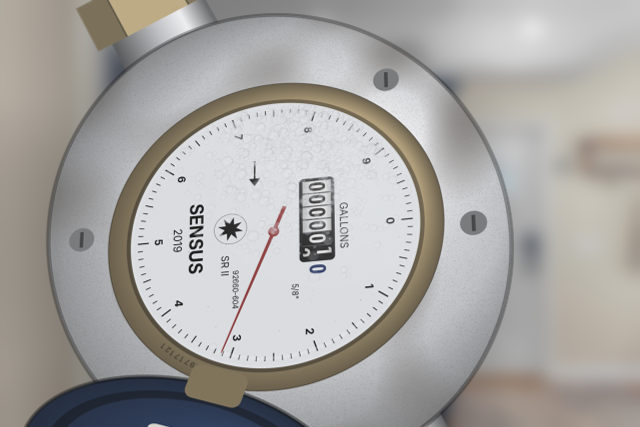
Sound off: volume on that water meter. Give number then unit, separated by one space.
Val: 13.1 gal
